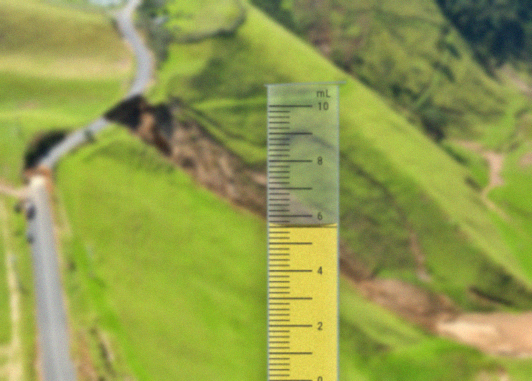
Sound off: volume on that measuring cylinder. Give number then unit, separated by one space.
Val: 5.6 mL
